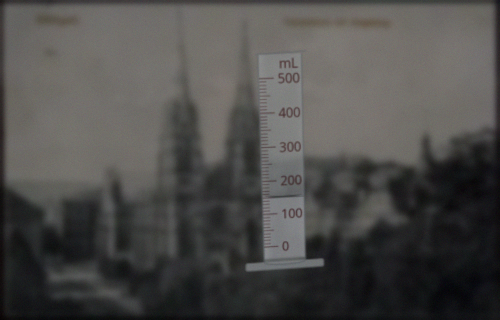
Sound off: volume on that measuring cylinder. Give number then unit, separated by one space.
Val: 150 mL
